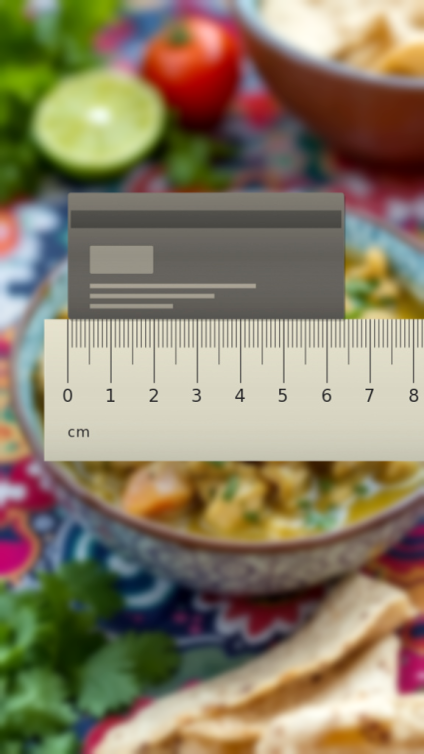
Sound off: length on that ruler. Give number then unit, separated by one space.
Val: 6.4 cm
